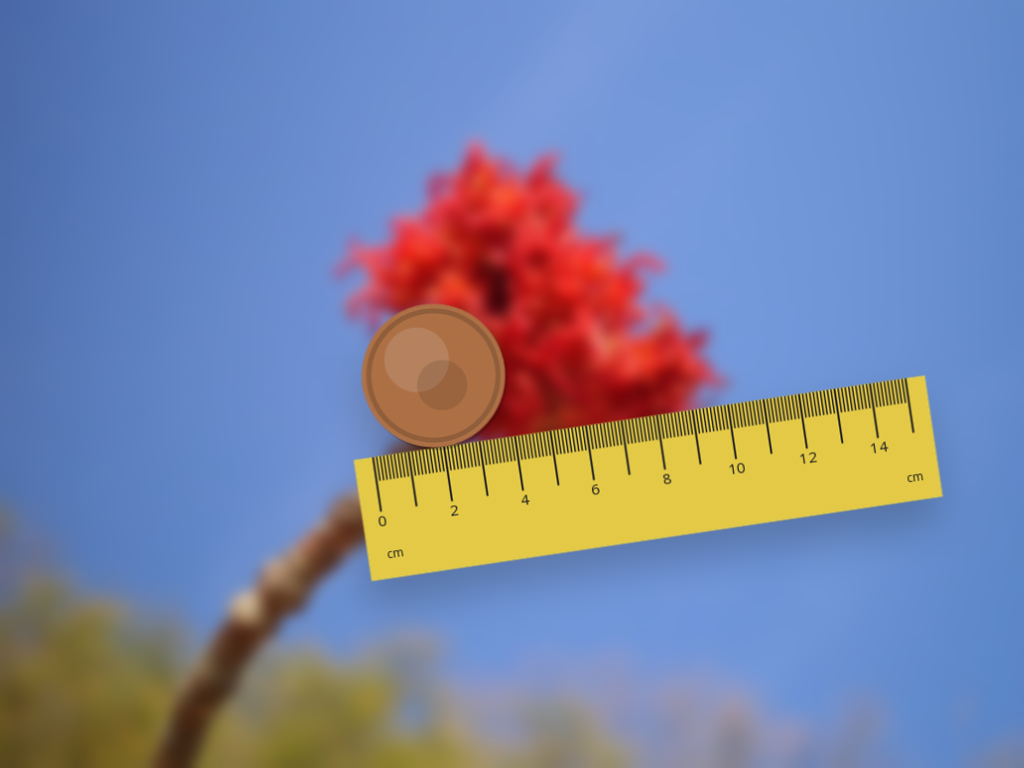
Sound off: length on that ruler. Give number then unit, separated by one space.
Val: 4 cm
